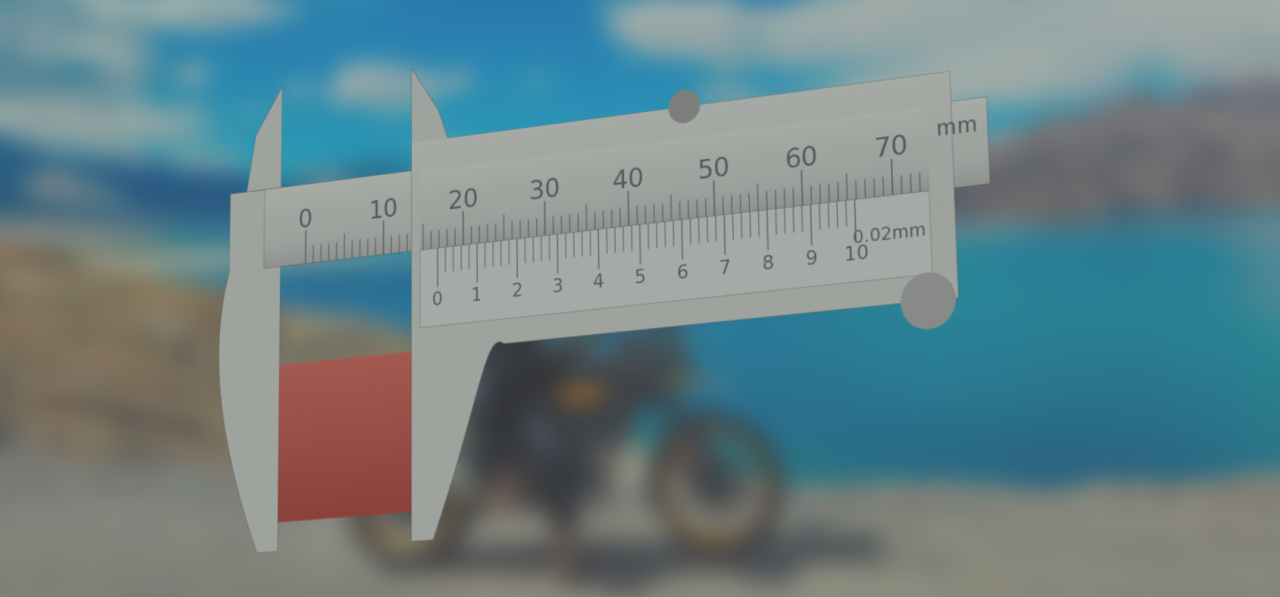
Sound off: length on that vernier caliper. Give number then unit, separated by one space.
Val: 16.8 mm
